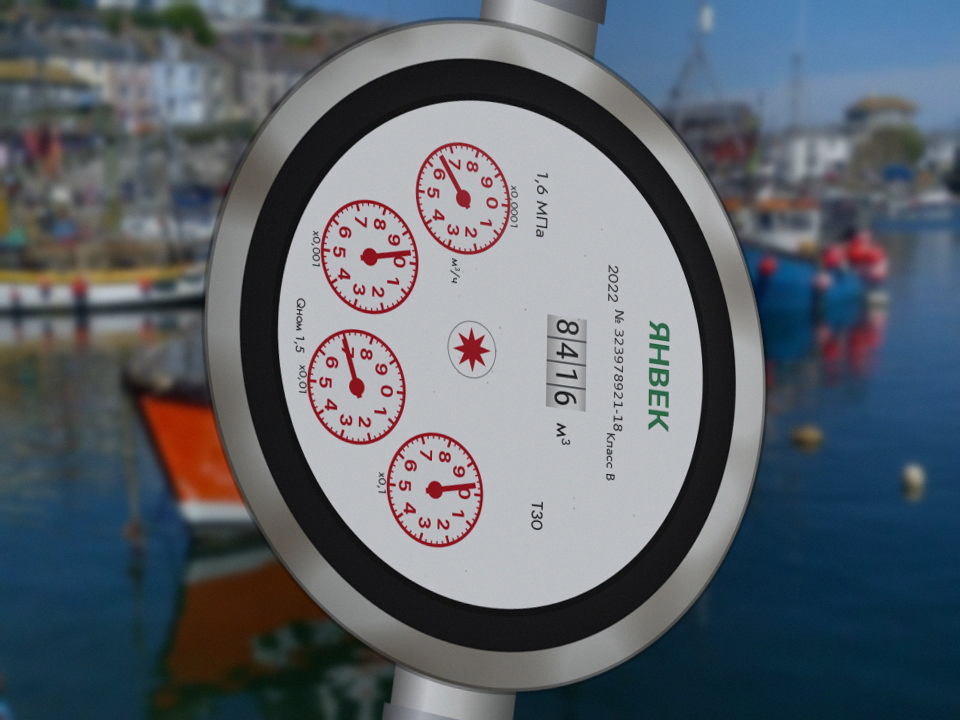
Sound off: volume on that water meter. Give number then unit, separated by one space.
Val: 8415.9696 m³
